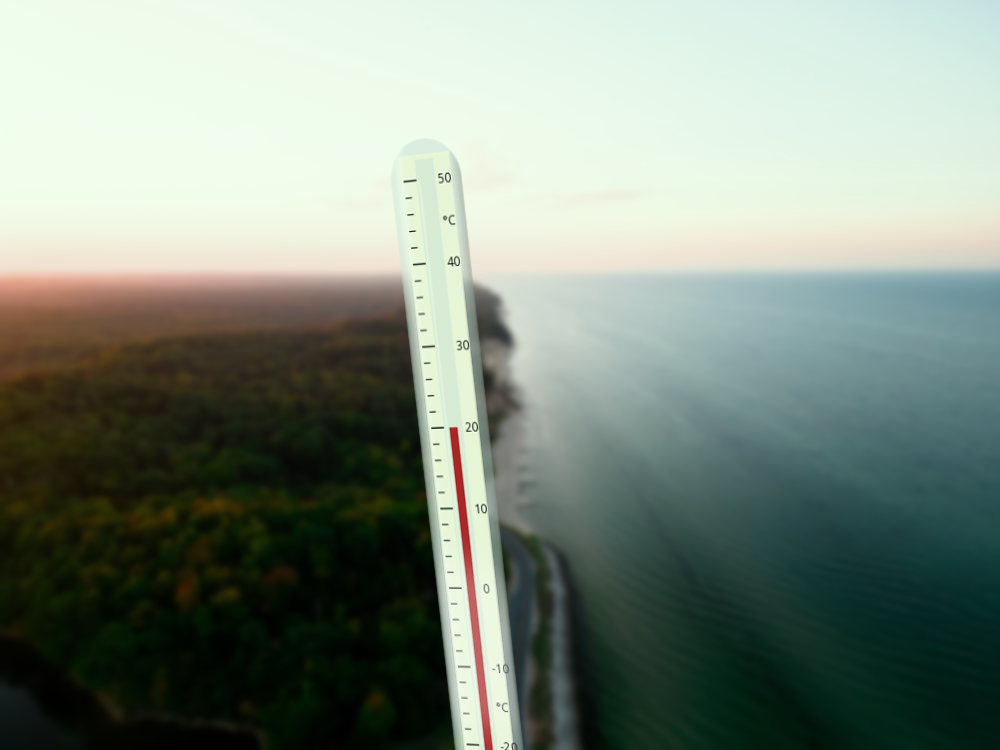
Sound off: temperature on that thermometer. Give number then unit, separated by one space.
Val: 20 °C
